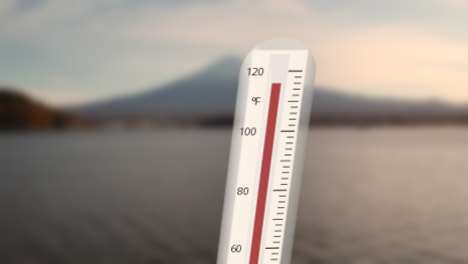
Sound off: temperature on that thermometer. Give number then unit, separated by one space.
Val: 116 °F
